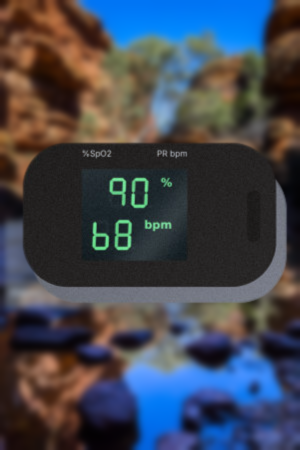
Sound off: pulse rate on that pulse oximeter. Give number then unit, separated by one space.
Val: 68 bpm
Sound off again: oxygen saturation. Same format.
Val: 90 %
